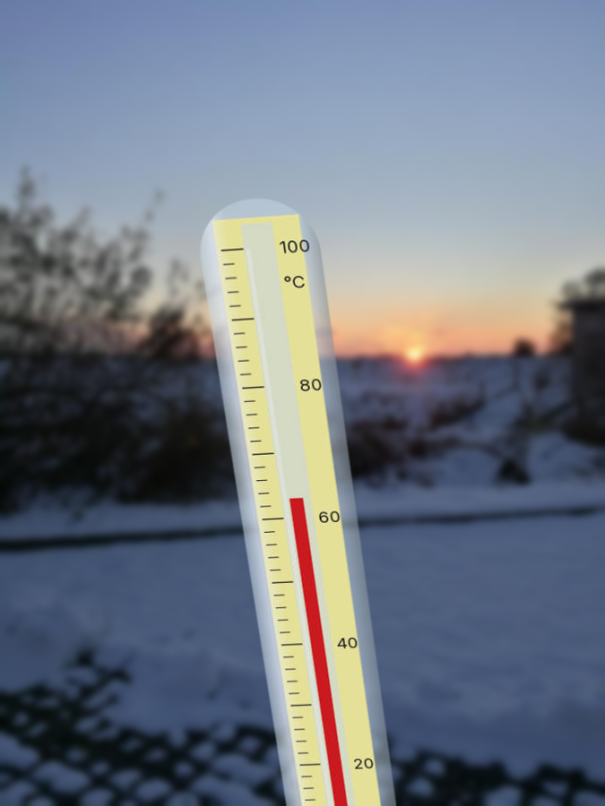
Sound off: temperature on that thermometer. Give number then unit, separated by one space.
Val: 63 °C
